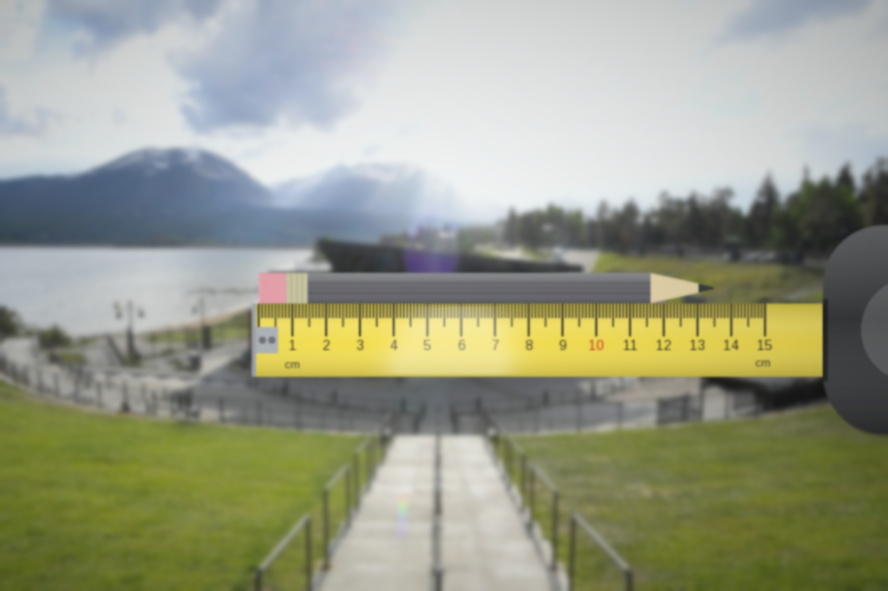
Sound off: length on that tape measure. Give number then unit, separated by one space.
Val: 13.5 cm
